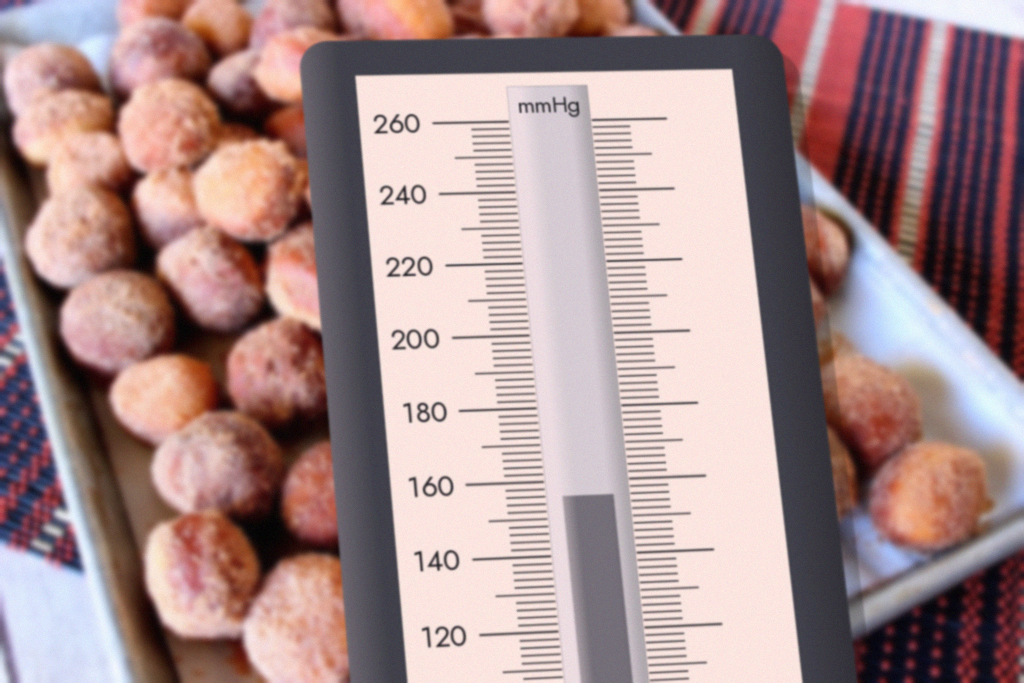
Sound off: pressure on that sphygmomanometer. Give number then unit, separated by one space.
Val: 156 mmHg
